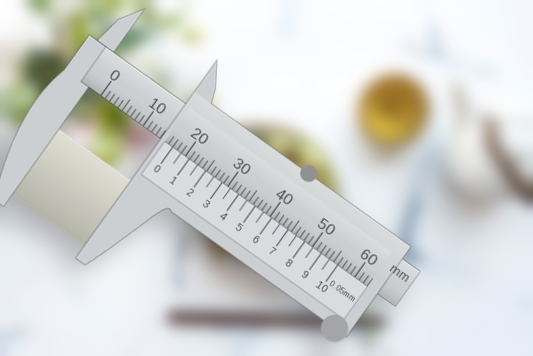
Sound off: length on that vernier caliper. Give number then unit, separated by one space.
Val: 17.0 mm
